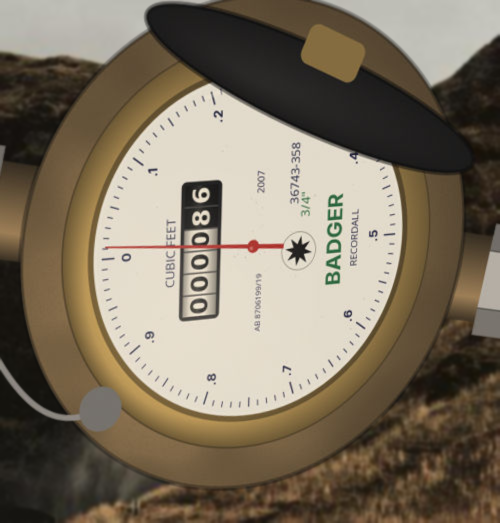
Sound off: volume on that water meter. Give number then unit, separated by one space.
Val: 86.01 ft³
